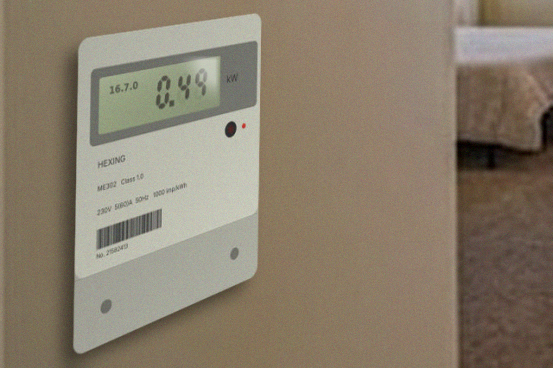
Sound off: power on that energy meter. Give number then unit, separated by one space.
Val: 0.49 kW
